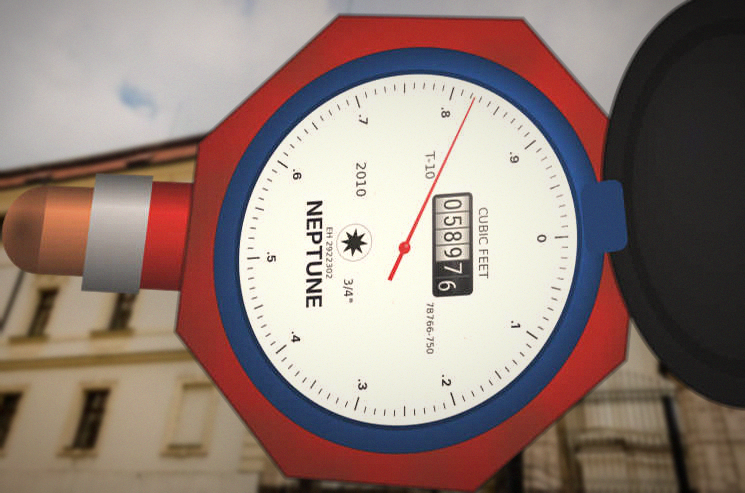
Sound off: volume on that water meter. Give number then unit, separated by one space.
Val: 58975.82 ft³
